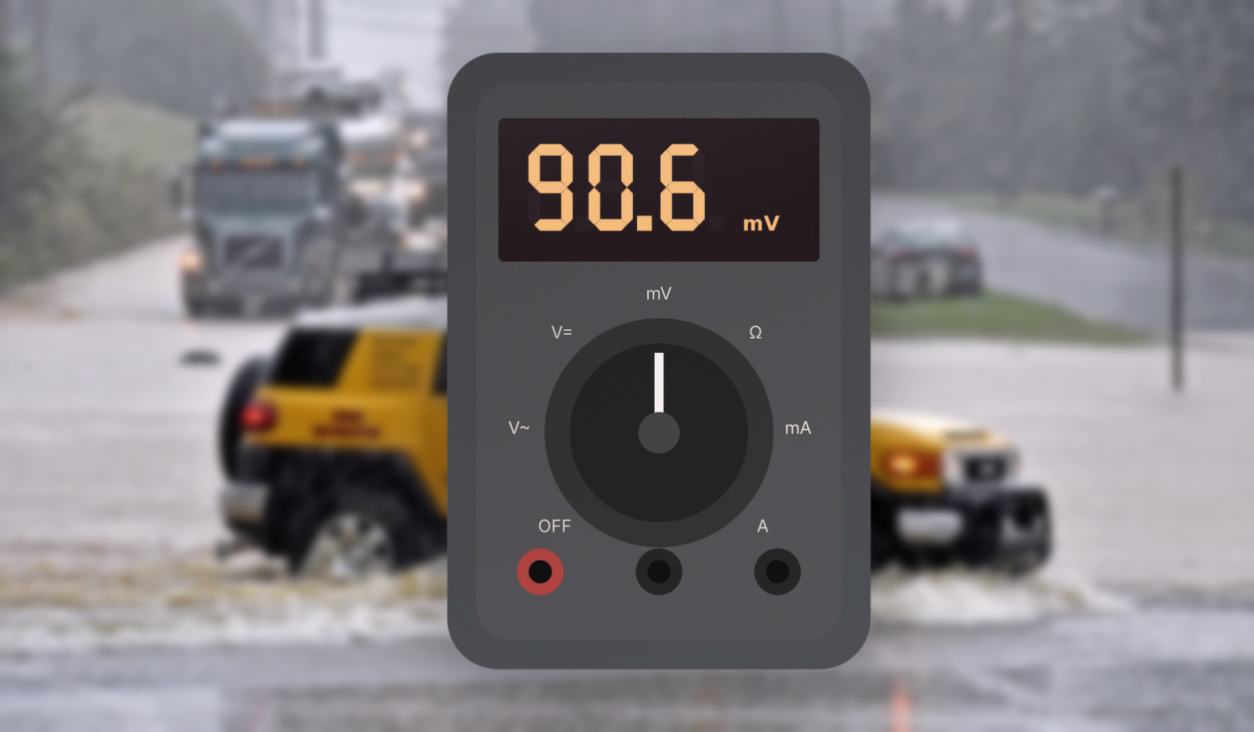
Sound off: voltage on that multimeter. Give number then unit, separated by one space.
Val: 90.6 mV
